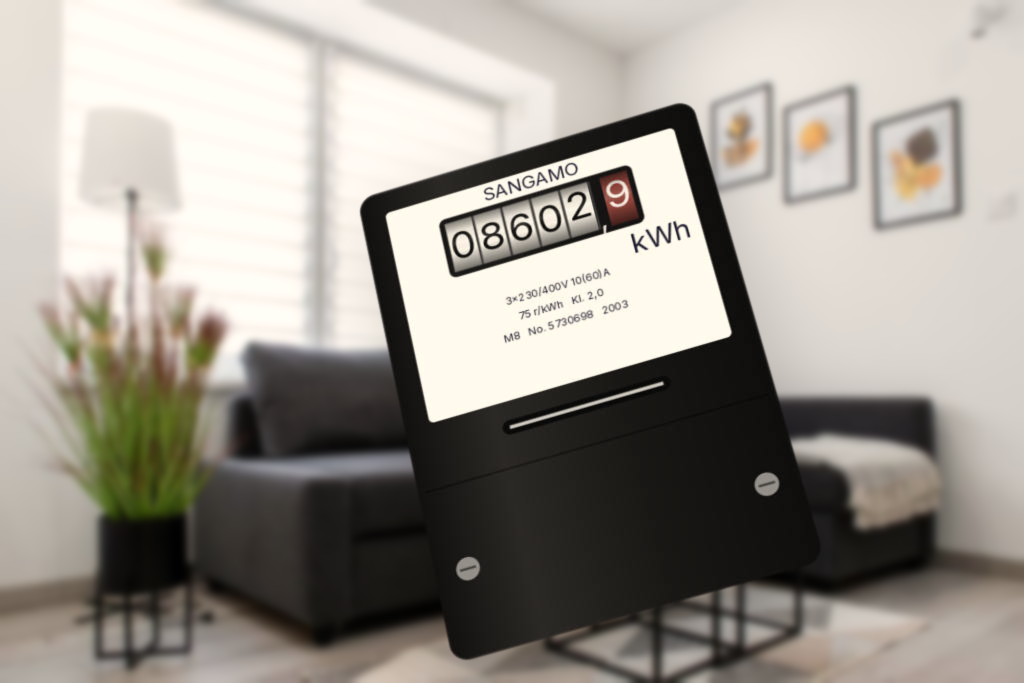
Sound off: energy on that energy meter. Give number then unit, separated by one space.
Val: 8602.9 kWh
